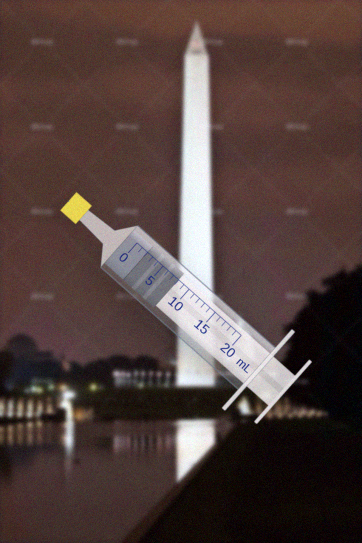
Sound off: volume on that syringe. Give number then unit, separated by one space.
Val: 2 mL
